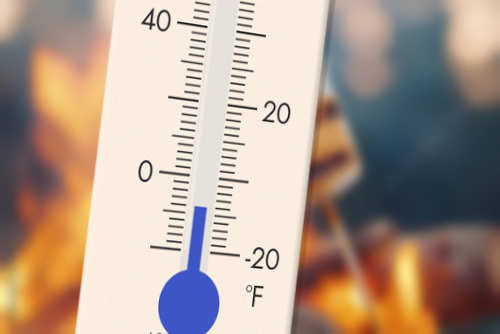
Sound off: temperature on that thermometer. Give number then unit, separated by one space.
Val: -8 °F
